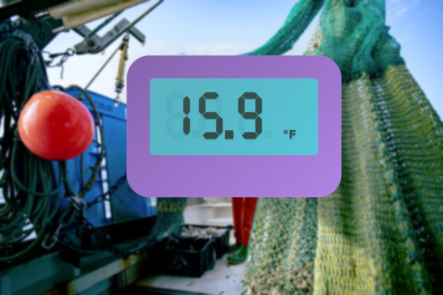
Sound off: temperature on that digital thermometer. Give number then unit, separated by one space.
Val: 15.9 °F
